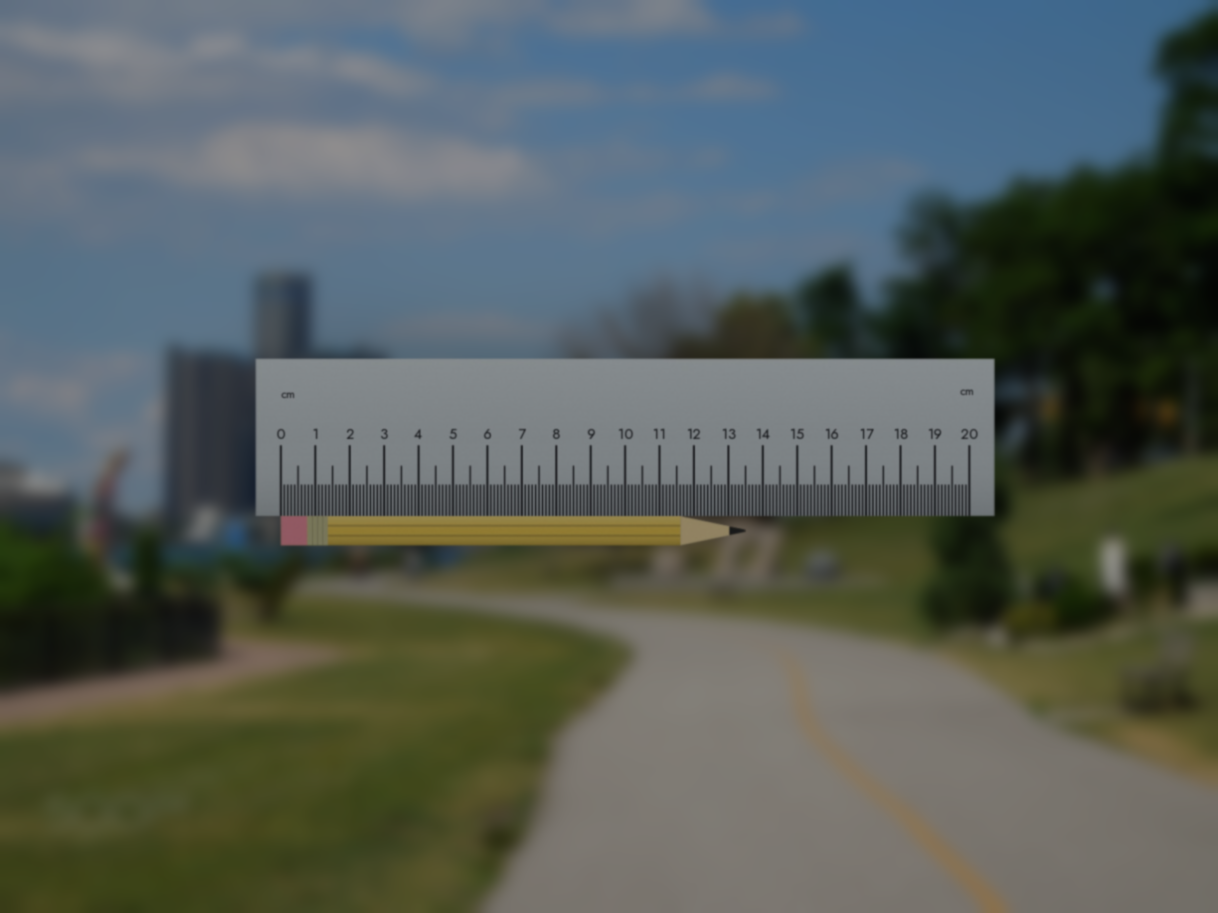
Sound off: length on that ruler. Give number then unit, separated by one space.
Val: 13.5 cm
